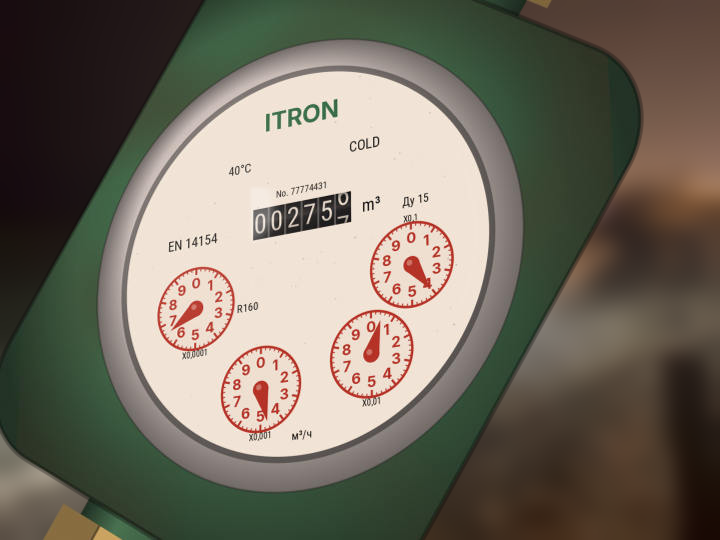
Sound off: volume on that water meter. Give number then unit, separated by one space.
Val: 2756.4046 m³
